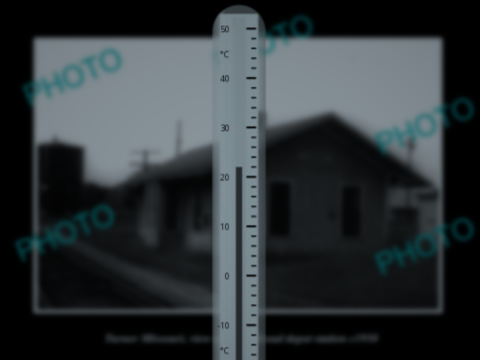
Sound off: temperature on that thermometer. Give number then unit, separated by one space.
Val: 22 °C
